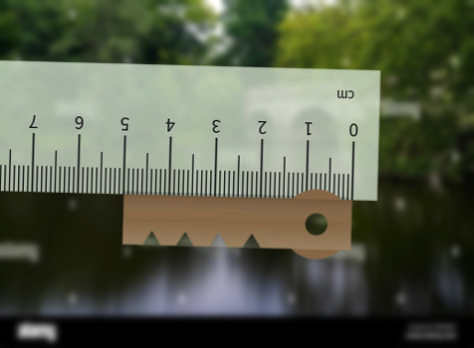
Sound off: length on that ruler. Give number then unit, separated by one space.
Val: 5 cm
